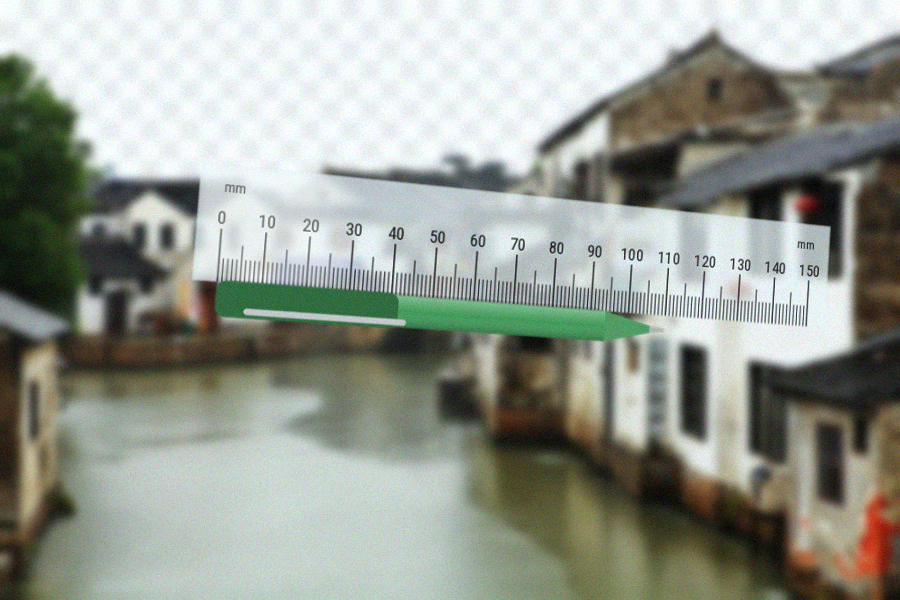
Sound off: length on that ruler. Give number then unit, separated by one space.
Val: 110 mm
